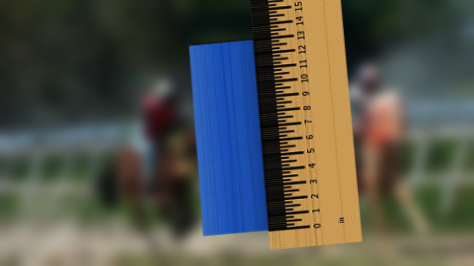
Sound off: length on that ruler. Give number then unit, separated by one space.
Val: 13 in
